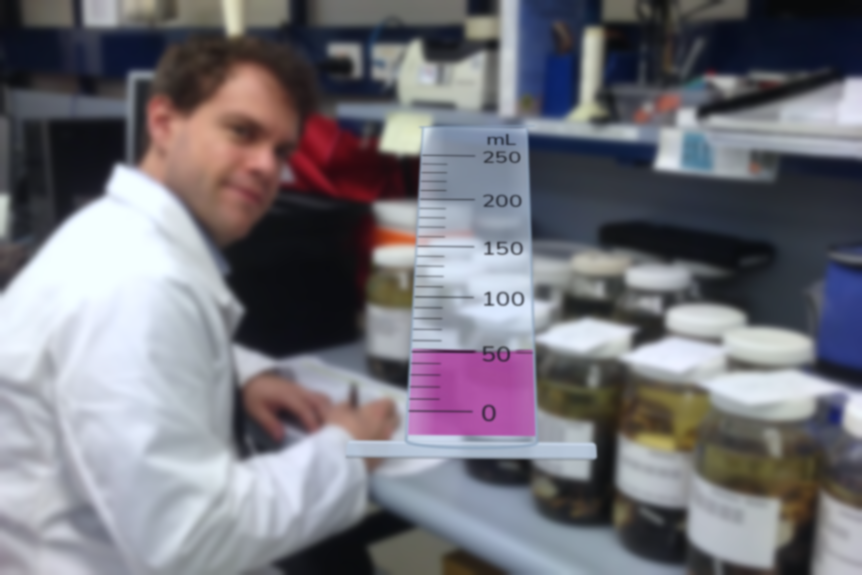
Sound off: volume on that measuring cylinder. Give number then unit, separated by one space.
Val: 50 mL
